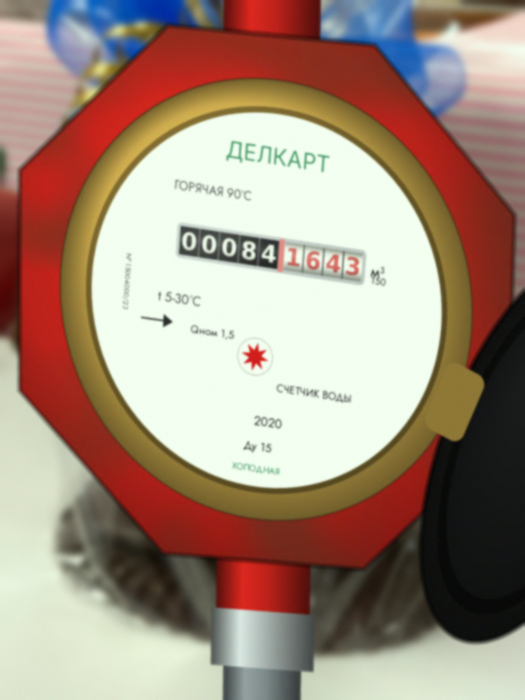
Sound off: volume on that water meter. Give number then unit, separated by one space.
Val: 84.1643 m³
